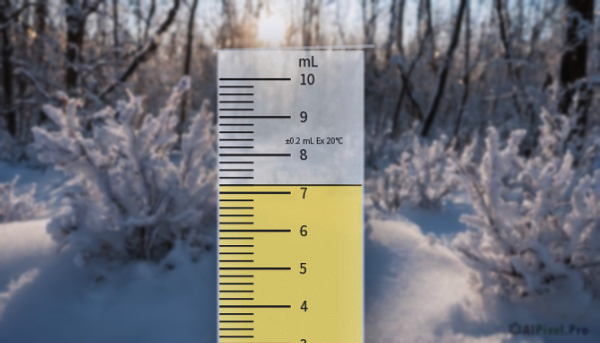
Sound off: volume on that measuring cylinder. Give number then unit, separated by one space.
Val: 7.2 mL
